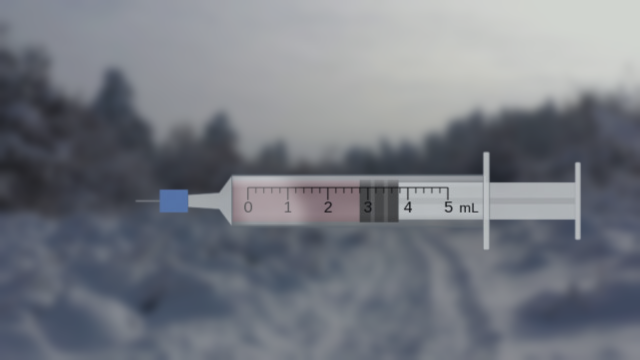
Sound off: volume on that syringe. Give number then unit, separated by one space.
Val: 2.8 mL
